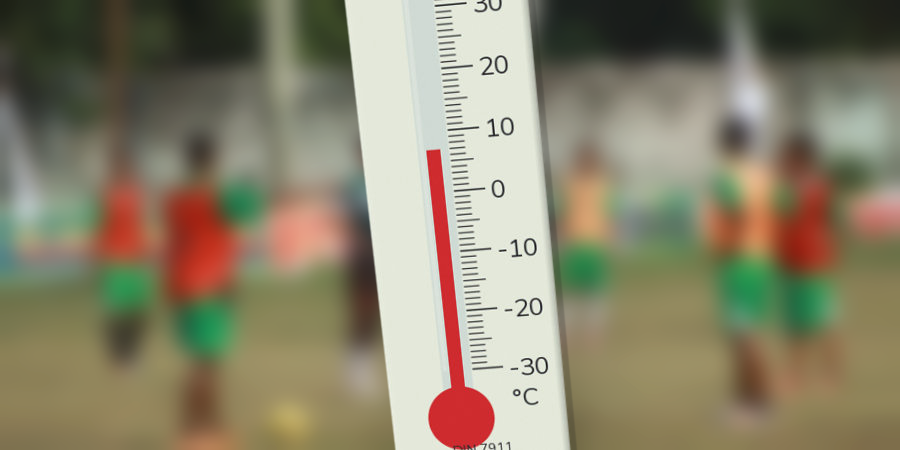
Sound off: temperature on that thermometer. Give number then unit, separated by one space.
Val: 7 °C
